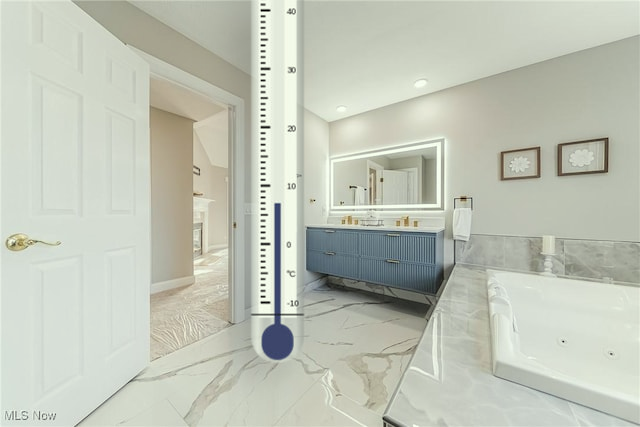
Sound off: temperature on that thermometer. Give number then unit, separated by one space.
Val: 7 °C
